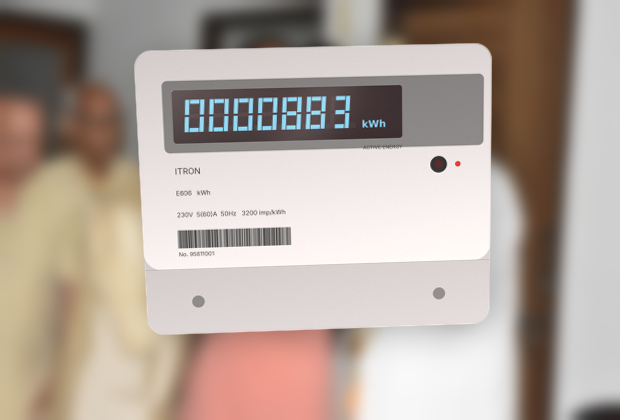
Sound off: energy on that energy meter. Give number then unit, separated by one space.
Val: 883 kWh
